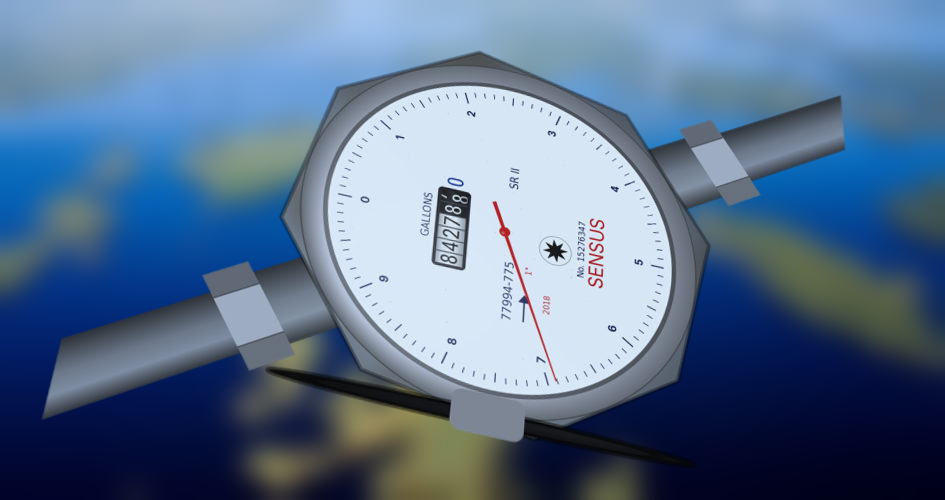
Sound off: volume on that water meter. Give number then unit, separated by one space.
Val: 8427876.9 gal
